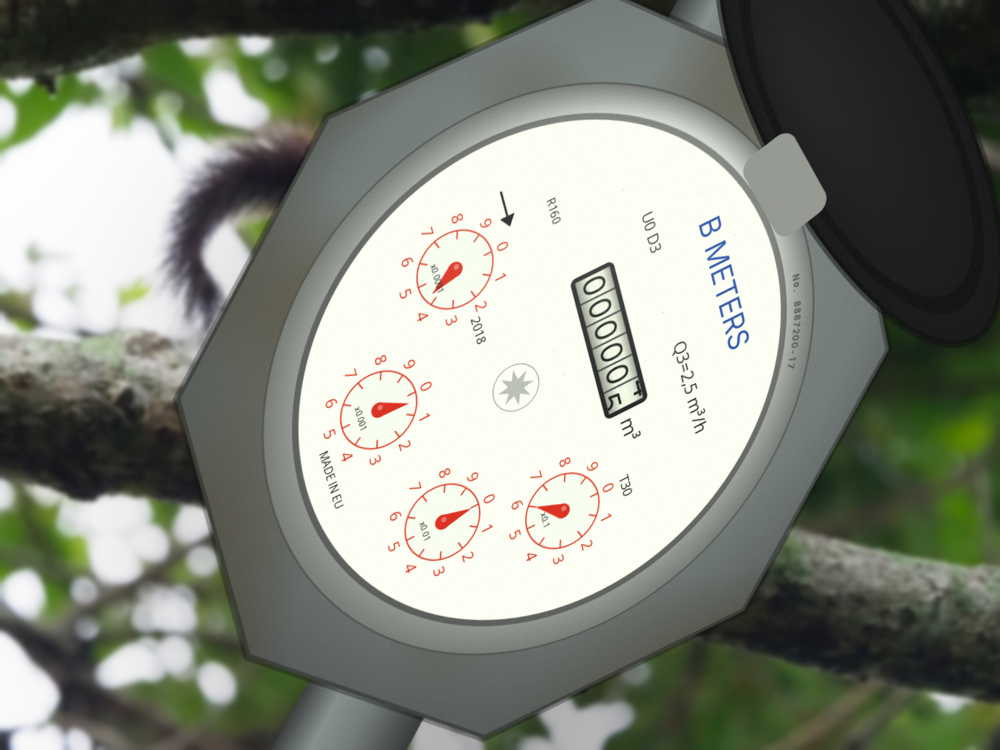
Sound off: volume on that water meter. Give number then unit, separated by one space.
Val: 4.6004 m³
